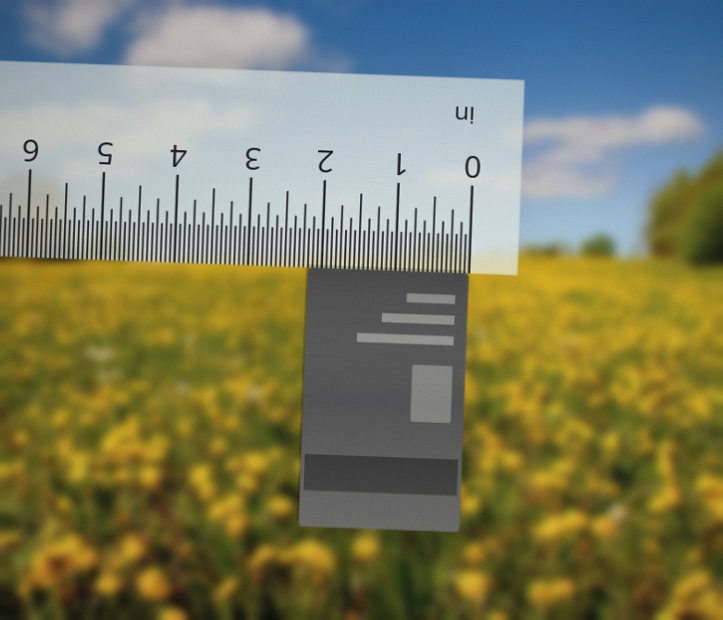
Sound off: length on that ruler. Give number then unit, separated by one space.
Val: 2.1875 in
